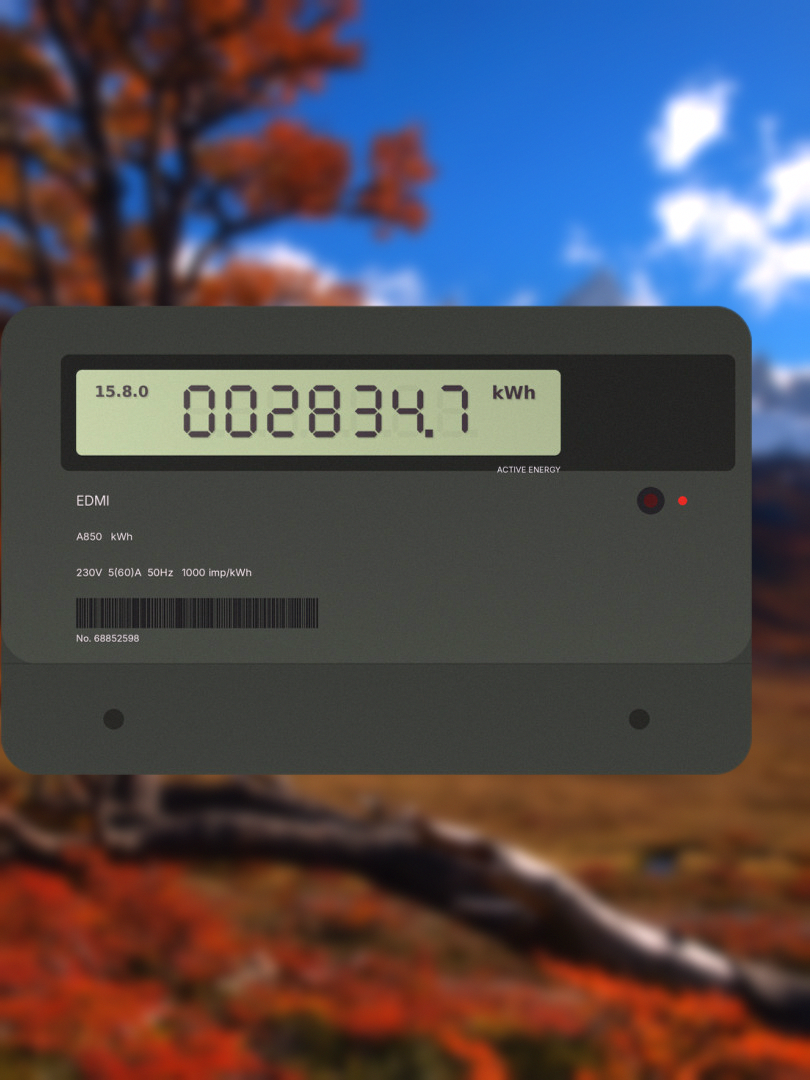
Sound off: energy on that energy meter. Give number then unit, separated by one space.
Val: 2834.7 kWh
